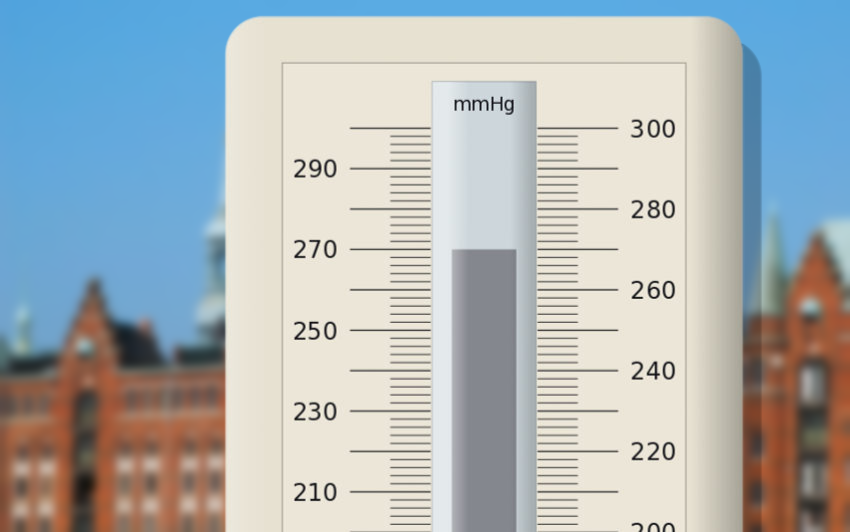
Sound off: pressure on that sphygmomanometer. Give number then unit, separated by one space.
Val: 270 mmHg
